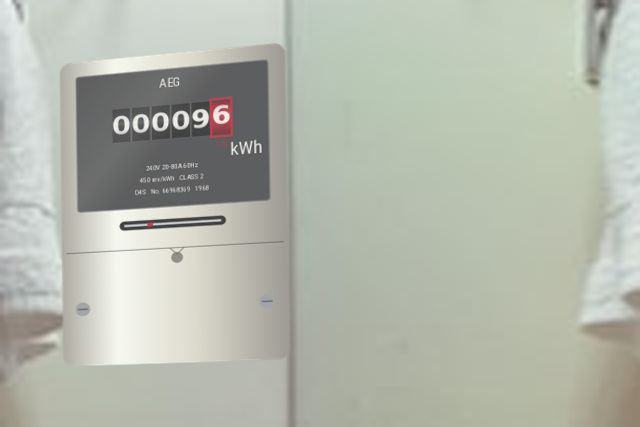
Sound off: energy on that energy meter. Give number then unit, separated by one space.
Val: 9.6 kWh
